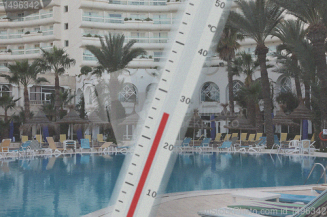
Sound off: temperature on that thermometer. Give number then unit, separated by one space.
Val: 26 °C
